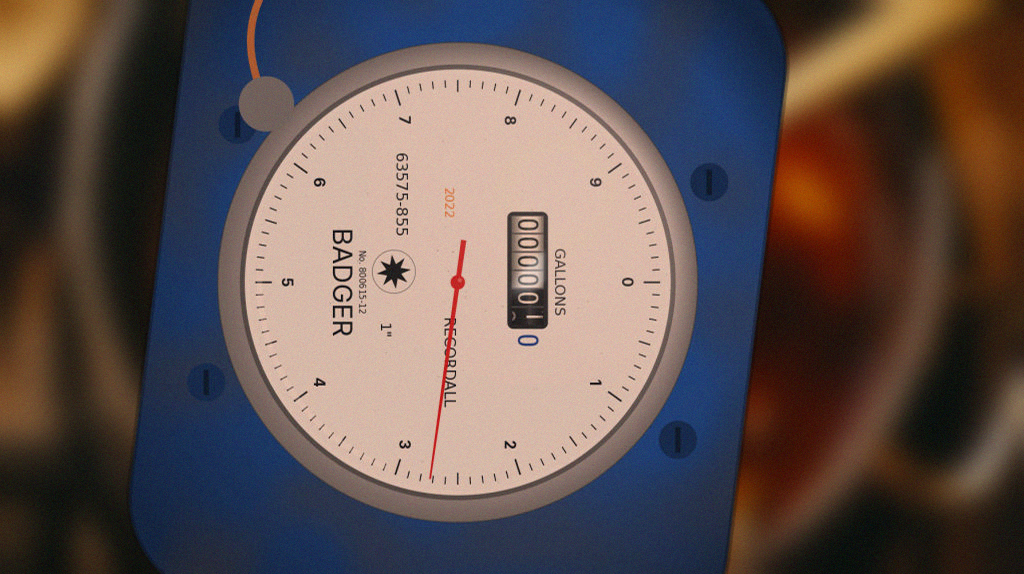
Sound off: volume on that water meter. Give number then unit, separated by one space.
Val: 12.7 gal
